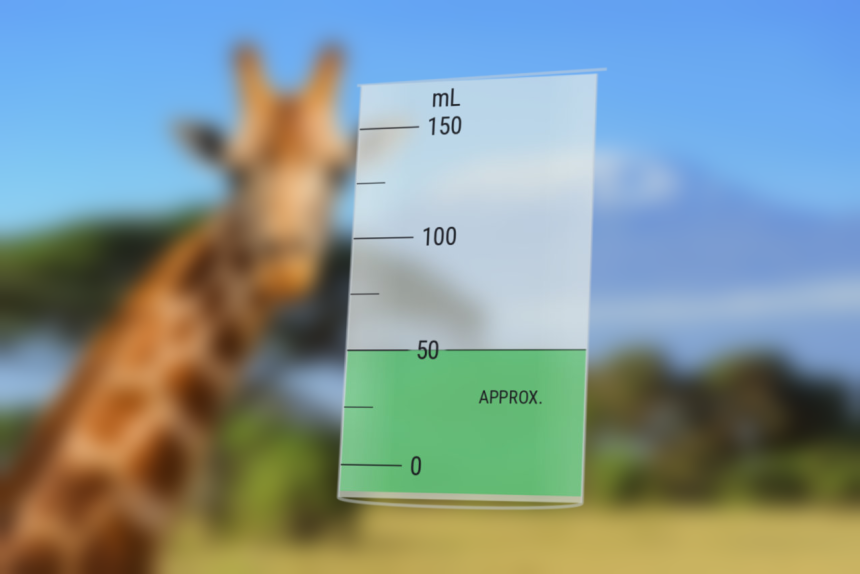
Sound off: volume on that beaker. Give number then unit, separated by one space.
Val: 50 mL
